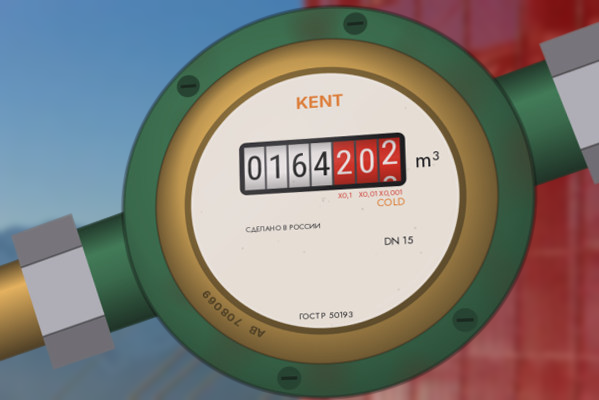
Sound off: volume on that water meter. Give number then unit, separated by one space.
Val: 164.202 m³
